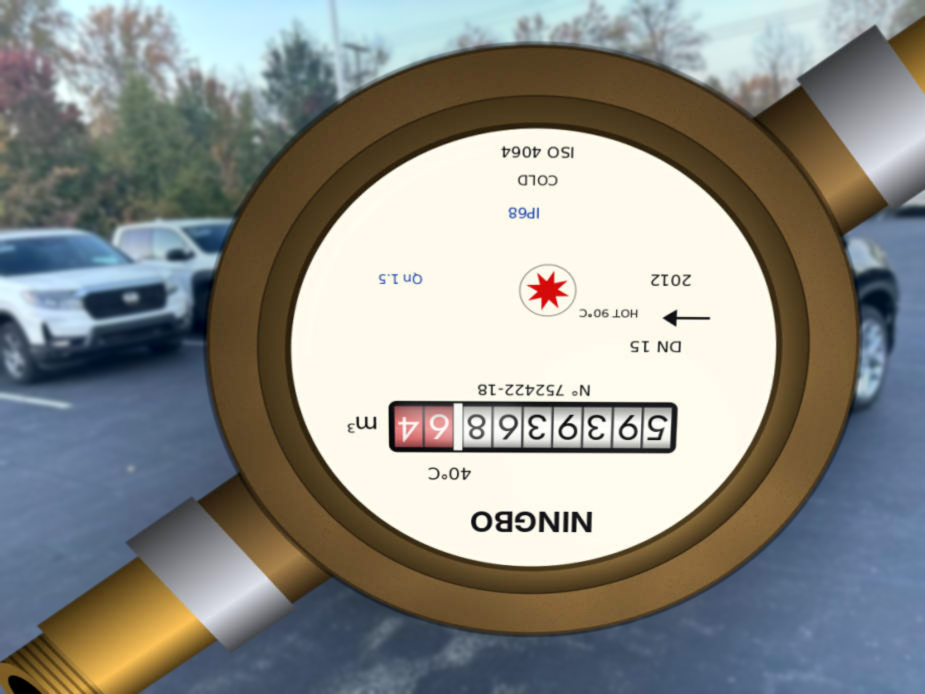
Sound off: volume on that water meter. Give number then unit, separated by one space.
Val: 5939368.64 m³
